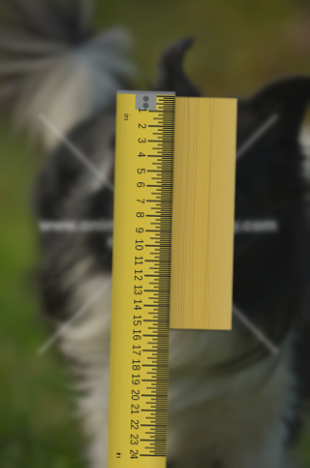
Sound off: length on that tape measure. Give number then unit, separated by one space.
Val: 15.5 in
